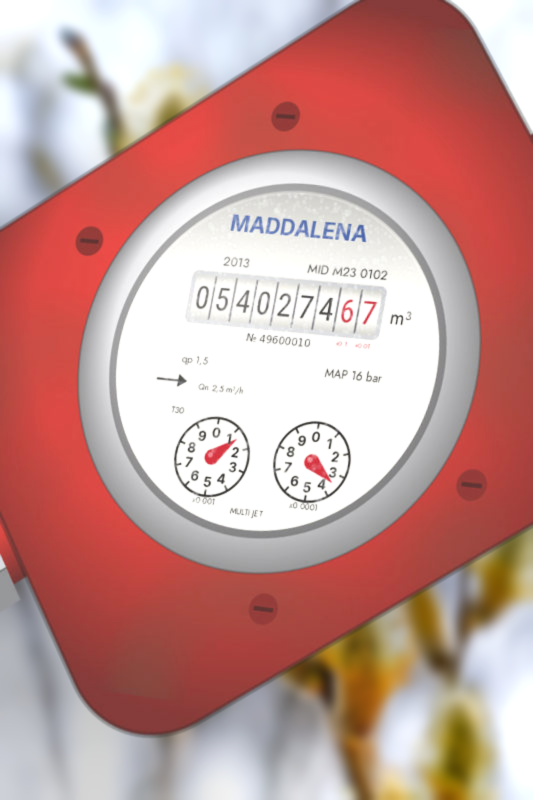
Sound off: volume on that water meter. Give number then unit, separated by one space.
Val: 540274.6713 m³
